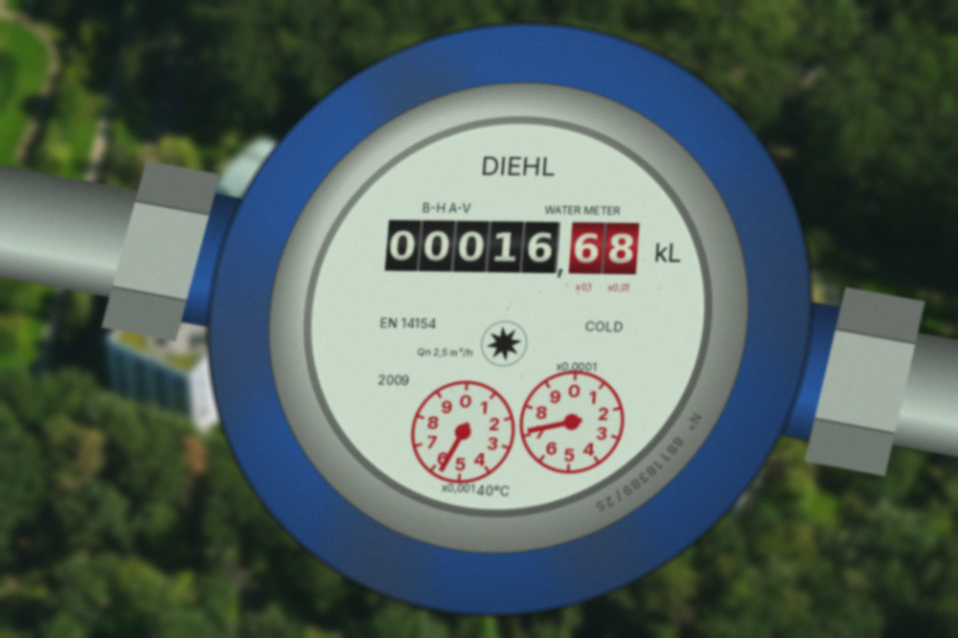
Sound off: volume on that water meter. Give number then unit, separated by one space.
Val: 16.6857 kL
